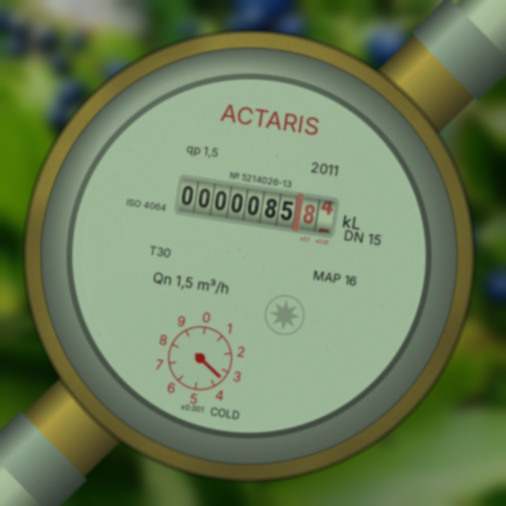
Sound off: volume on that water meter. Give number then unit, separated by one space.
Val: 85.843 kL
